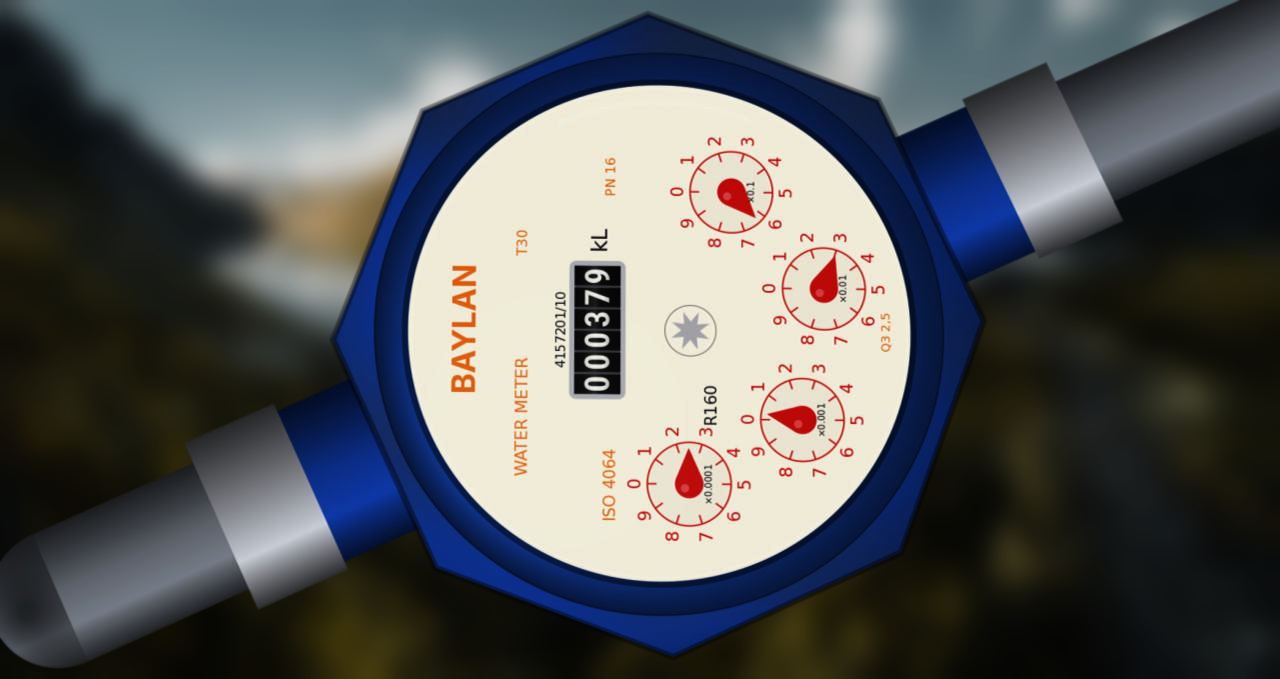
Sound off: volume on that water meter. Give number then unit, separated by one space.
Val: 379.6302 kL
